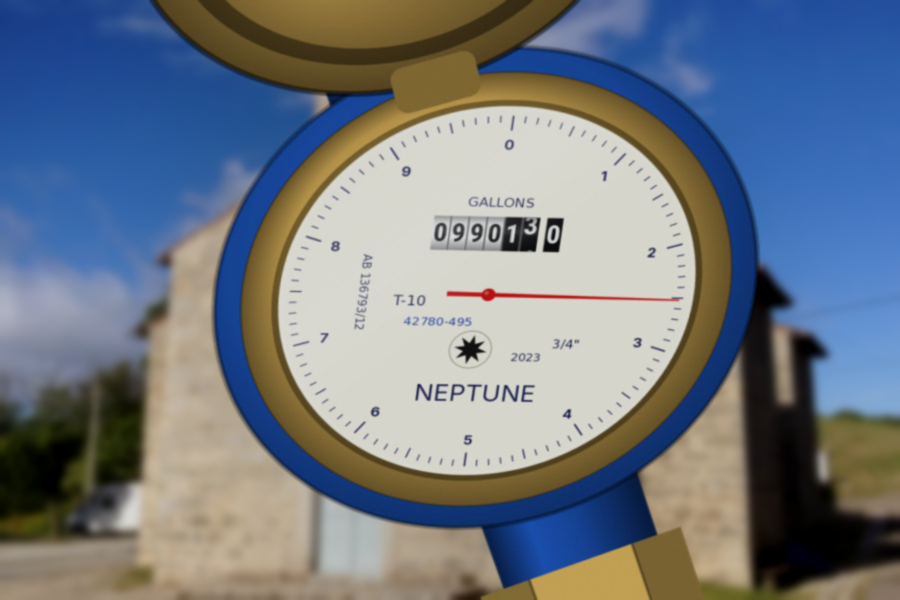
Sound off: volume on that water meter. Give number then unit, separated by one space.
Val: 990132.5 gal
